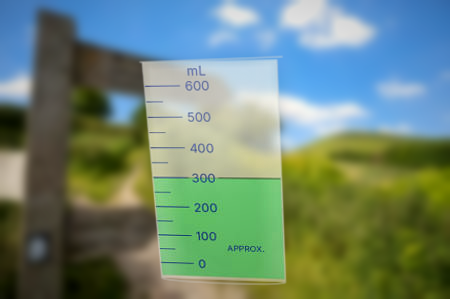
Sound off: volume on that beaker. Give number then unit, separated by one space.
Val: 300 mL
